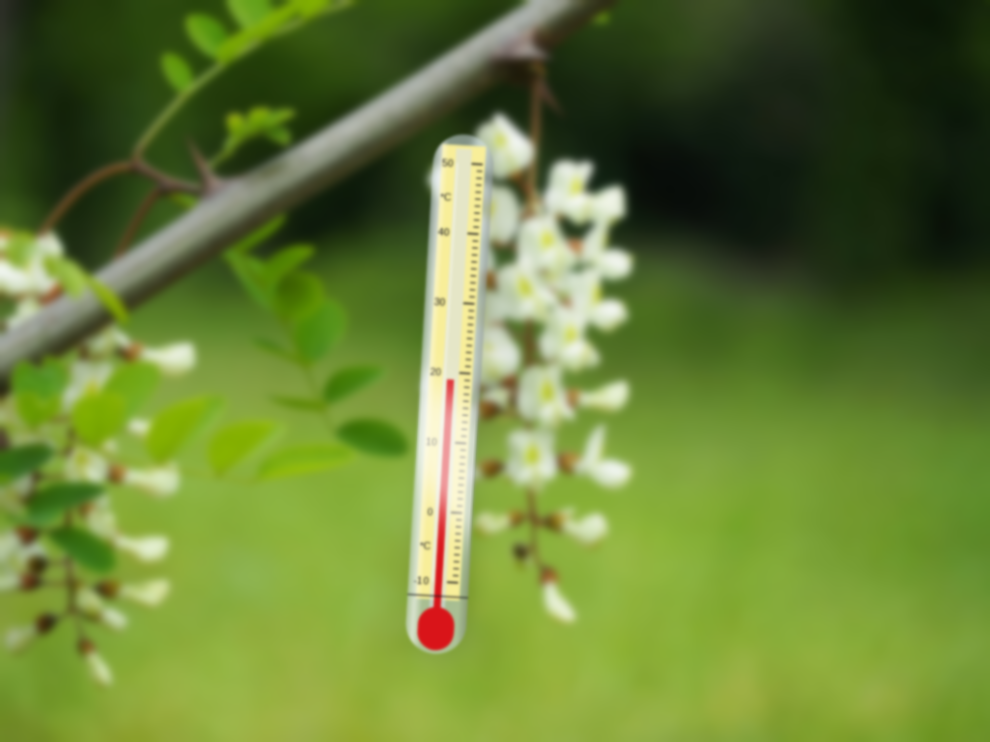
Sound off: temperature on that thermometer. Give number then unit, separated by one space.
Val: 19 °C
